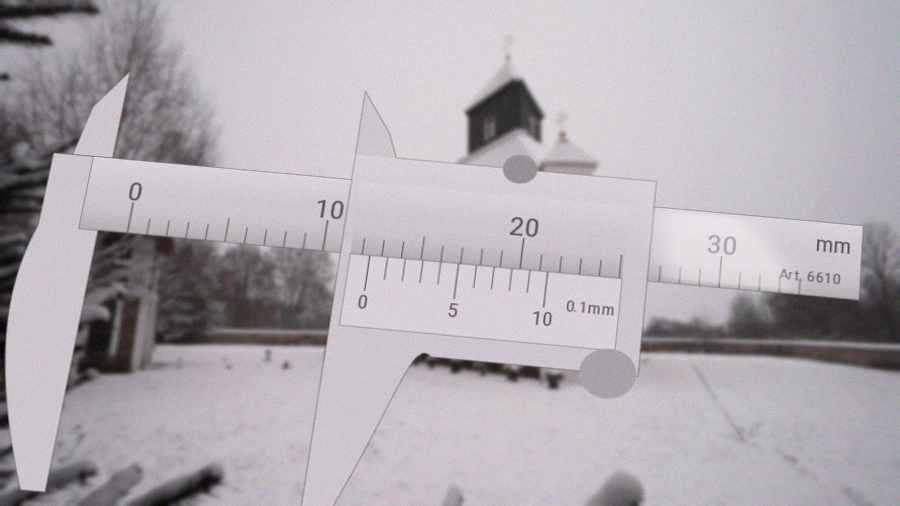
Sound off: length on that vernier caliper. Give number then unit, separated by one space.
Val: 12.4 mm
